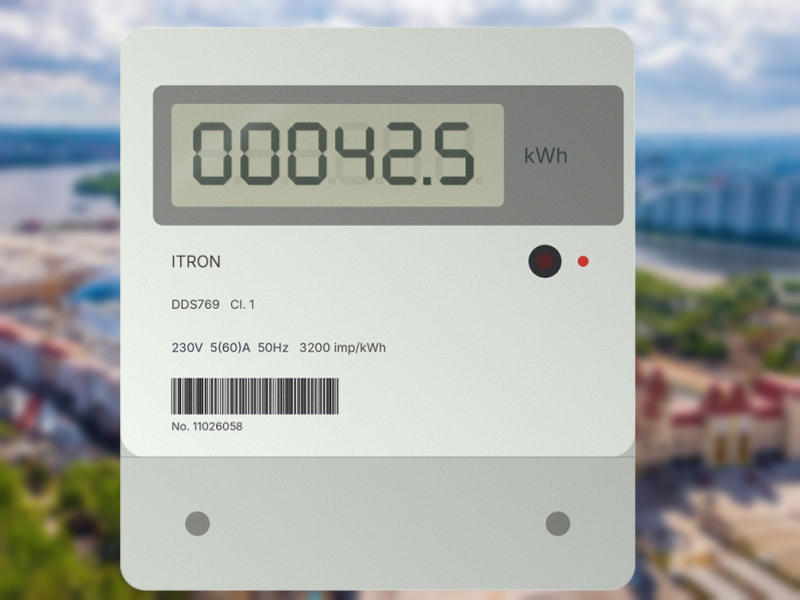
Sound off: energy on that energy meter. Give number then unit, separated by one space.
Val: 42.5 kWh
